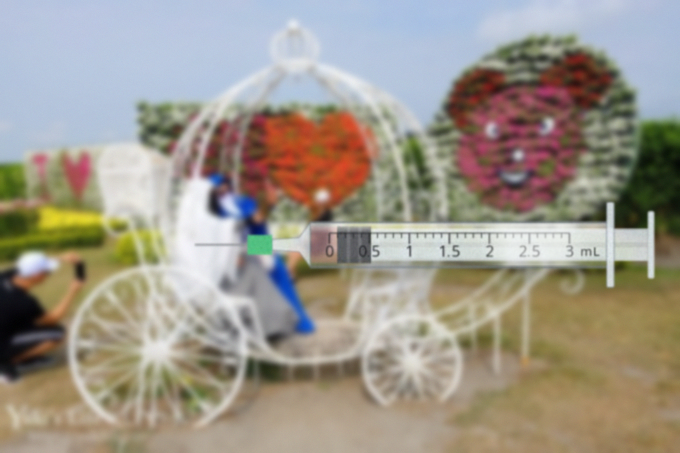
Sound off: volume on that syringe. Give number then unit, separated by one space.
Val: 0.1 mL
